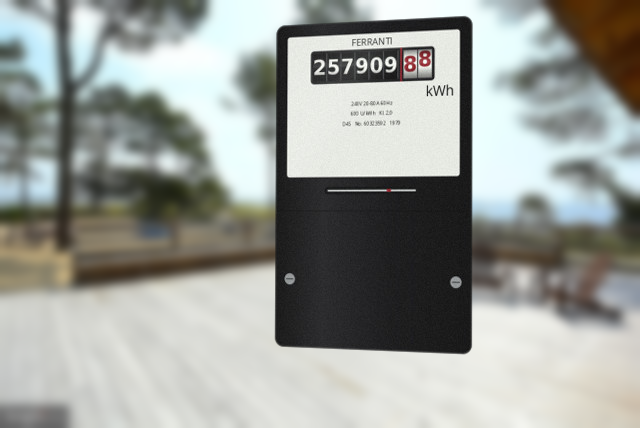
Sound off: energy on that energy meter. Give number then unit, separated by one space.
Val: 257909.88 kWh
